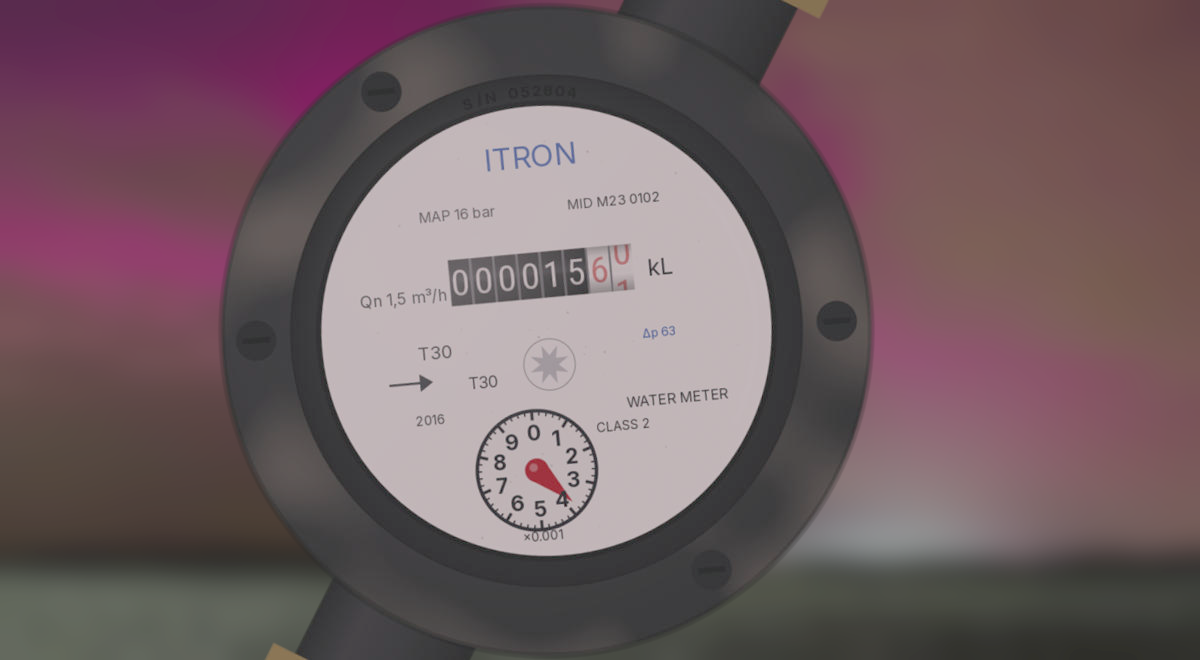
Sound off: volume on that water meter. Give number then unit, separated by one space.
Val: 15.603 kL
